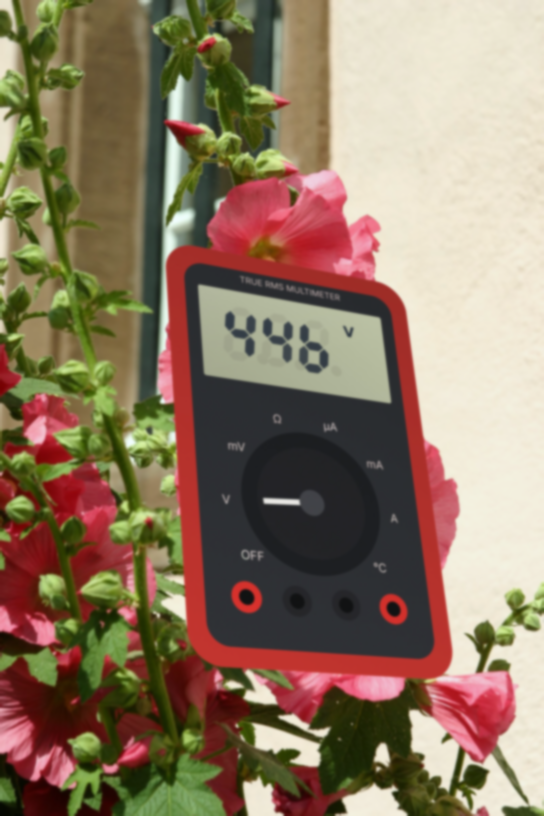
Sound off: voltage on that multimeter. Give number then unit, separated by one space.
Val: 446 V
